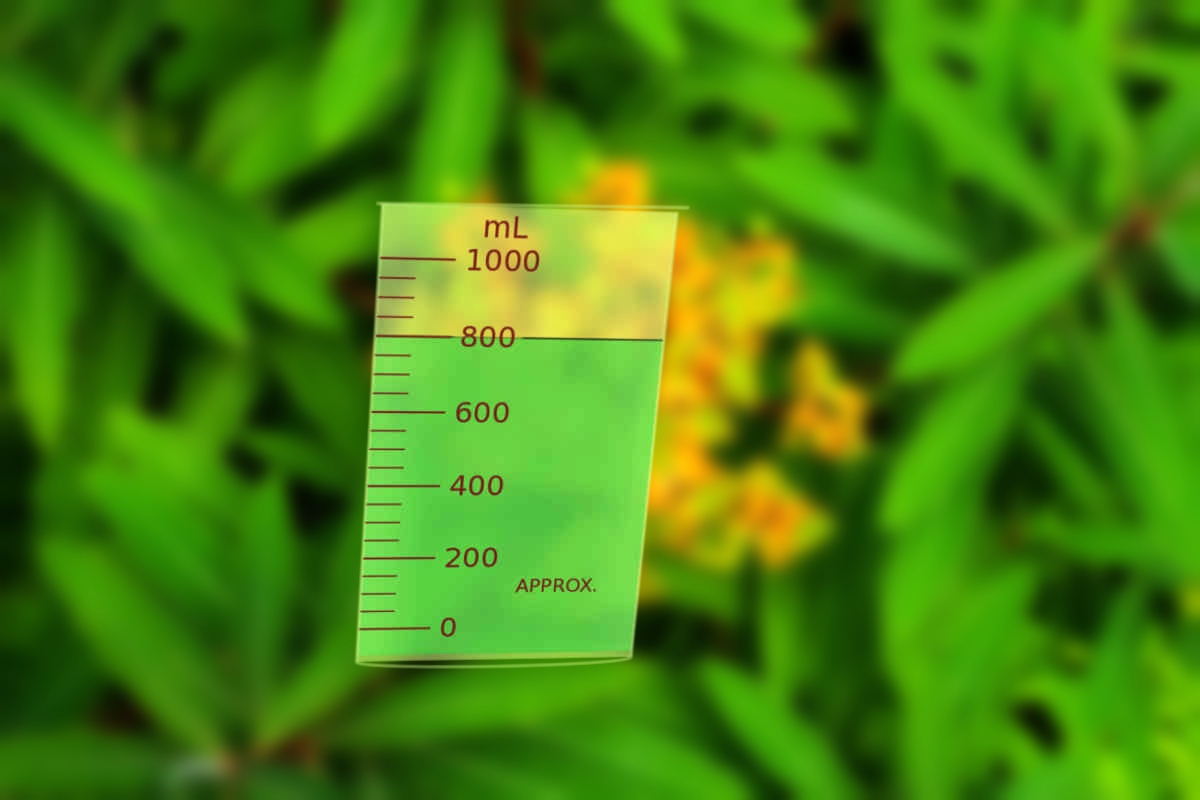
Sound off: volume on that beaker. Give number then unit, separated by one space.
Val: 800 mL
